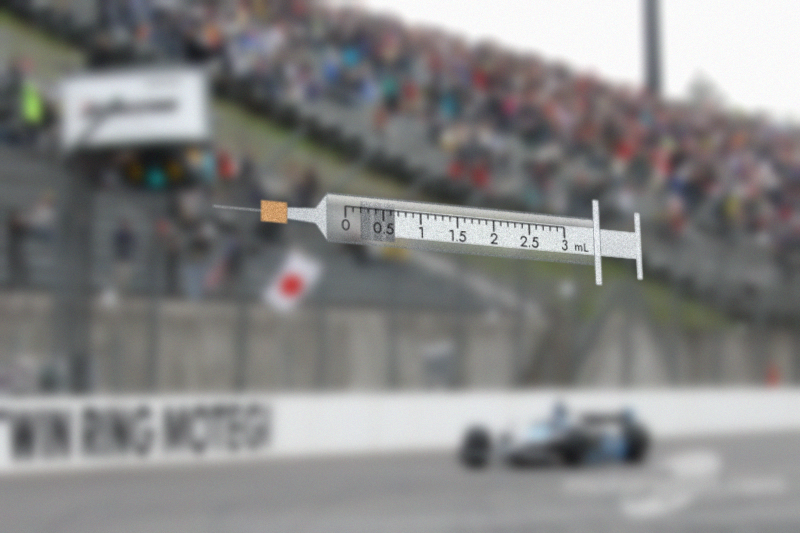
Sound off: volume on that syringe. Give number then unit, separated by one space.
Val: 0.2 mL
